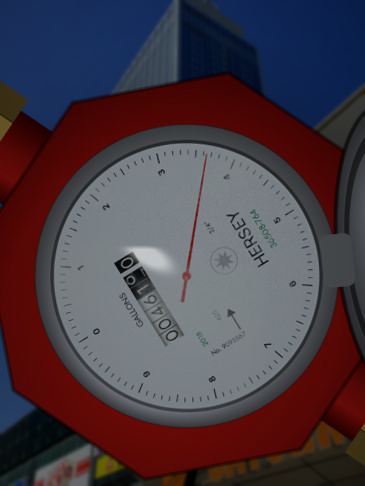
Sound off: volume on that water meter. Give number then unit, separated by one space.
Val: 46163.6 gal
